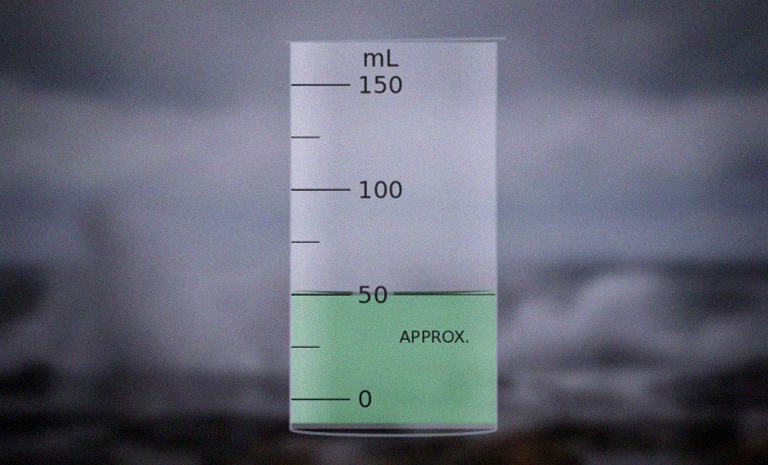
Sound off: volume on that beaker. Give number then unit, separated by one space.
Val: 50 mL
